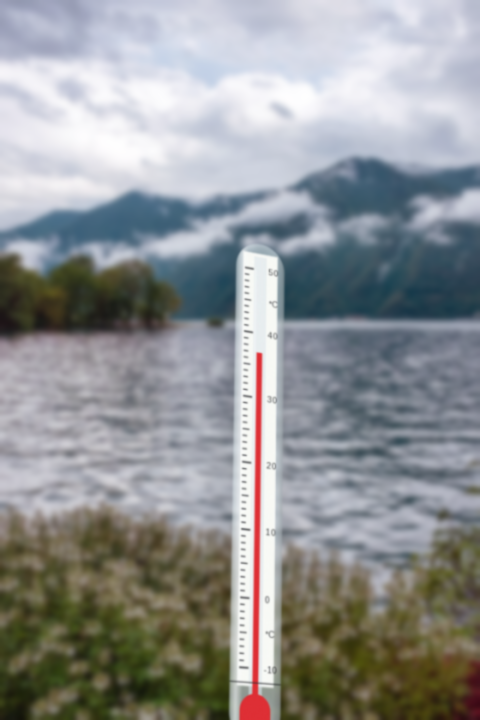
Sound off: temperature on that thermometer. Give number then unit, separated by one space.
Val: 37 °C
